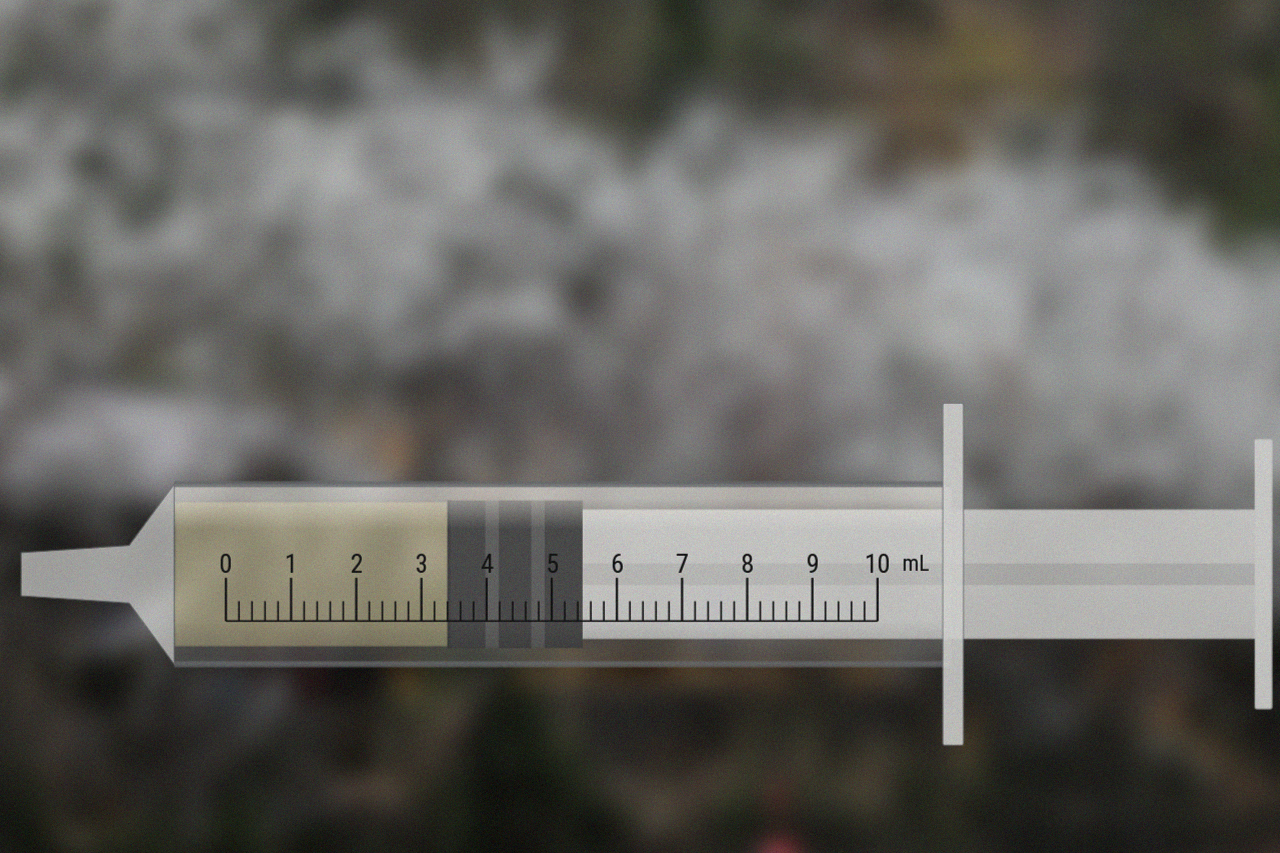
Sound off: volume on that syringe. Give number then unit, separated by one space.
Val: 3.4 mL
